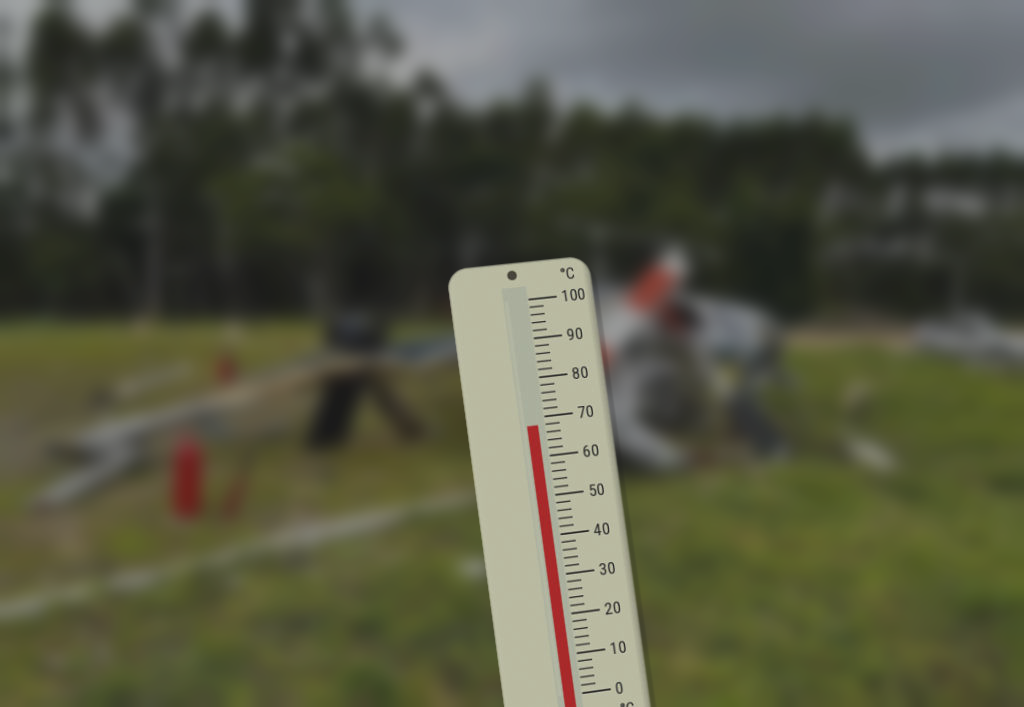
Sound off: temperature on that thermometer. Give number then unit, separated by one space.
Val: 68 °C
